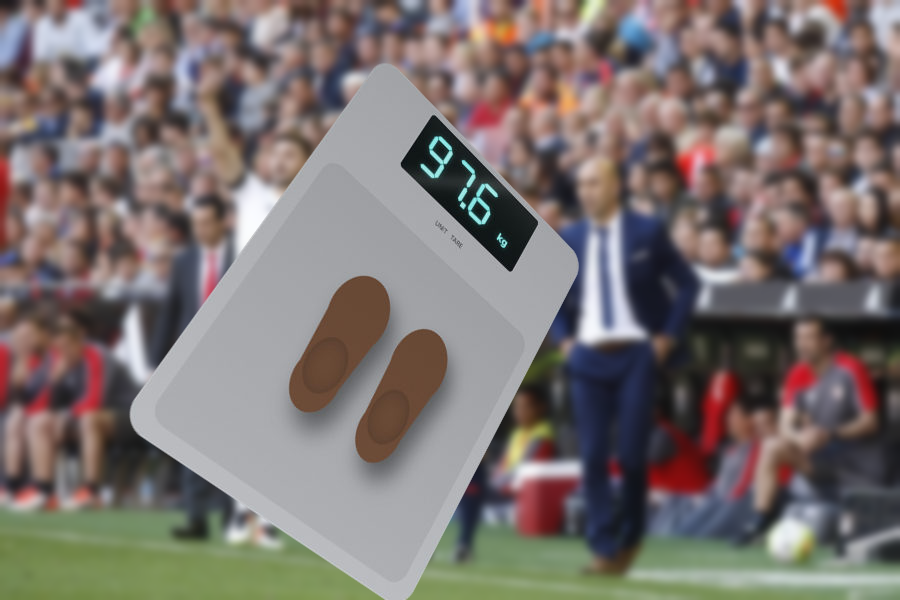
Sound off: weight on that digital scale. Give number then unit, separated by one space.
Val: 97.6 kg
